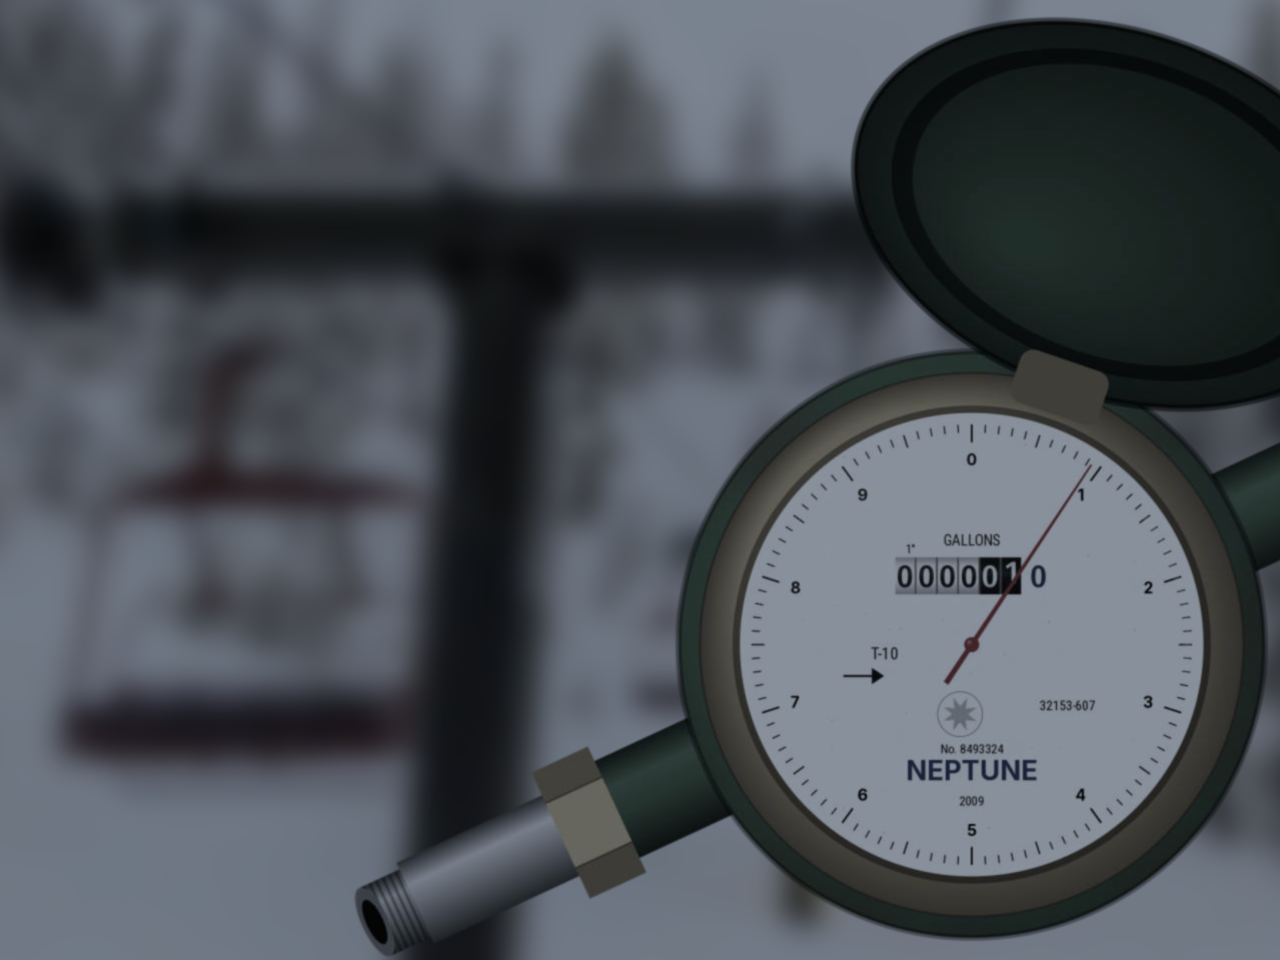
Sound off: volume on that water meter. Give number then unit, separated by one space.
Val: 10.9 gal
